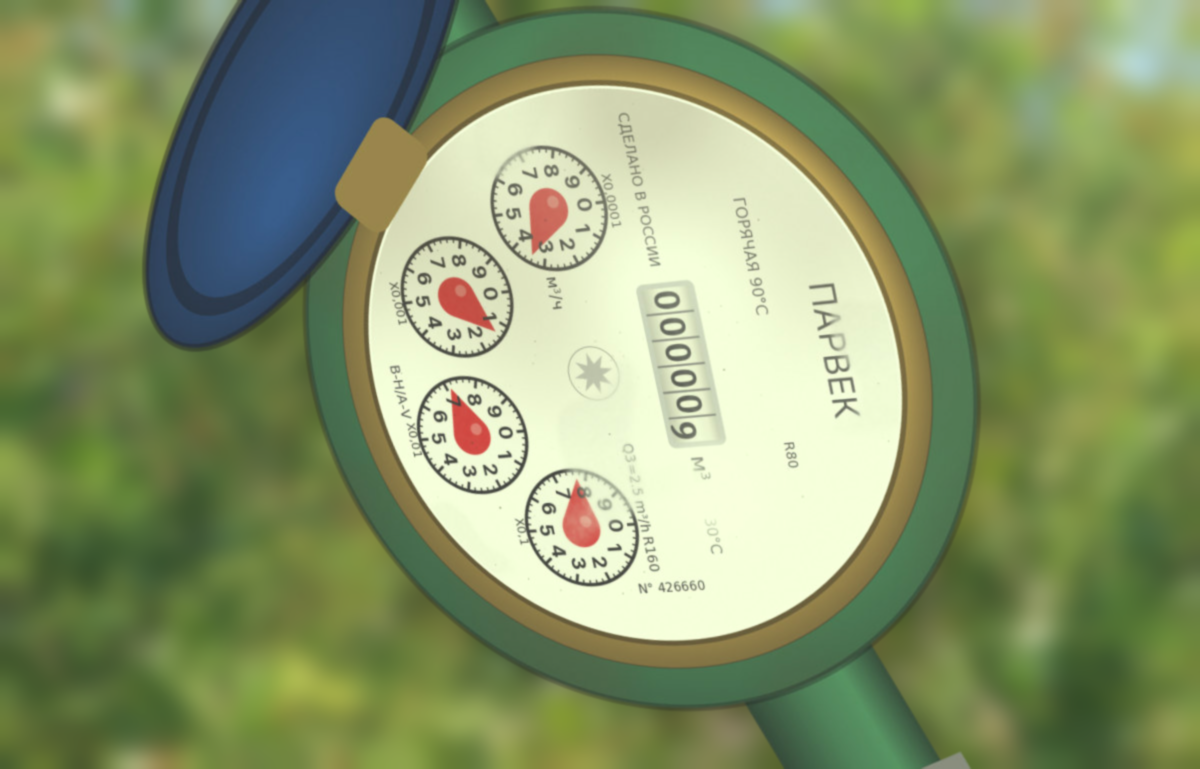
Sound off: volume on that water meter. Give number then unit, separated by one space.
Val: 8.7713 m³
